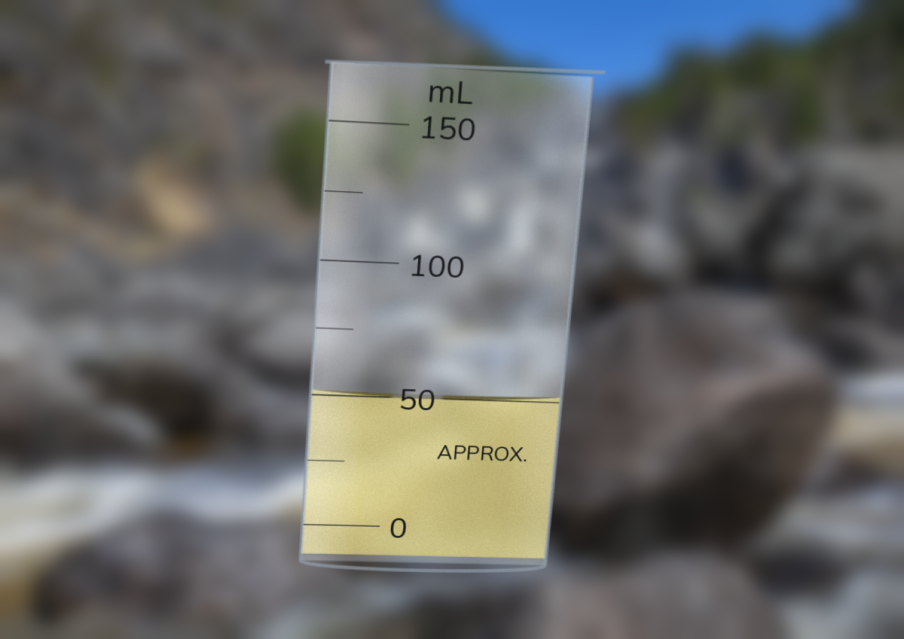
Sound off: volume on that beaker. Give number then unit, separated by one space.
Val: 50 mL
